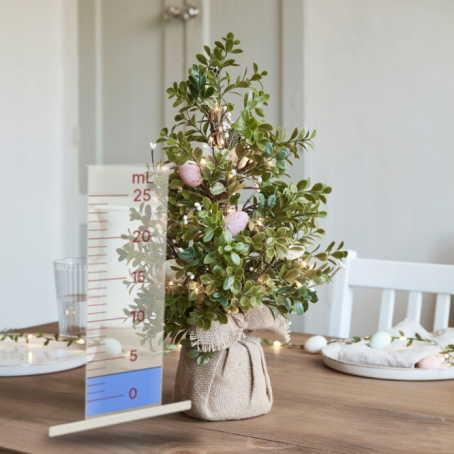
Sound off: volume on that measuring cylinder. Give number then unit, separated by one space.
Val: 3 mL
